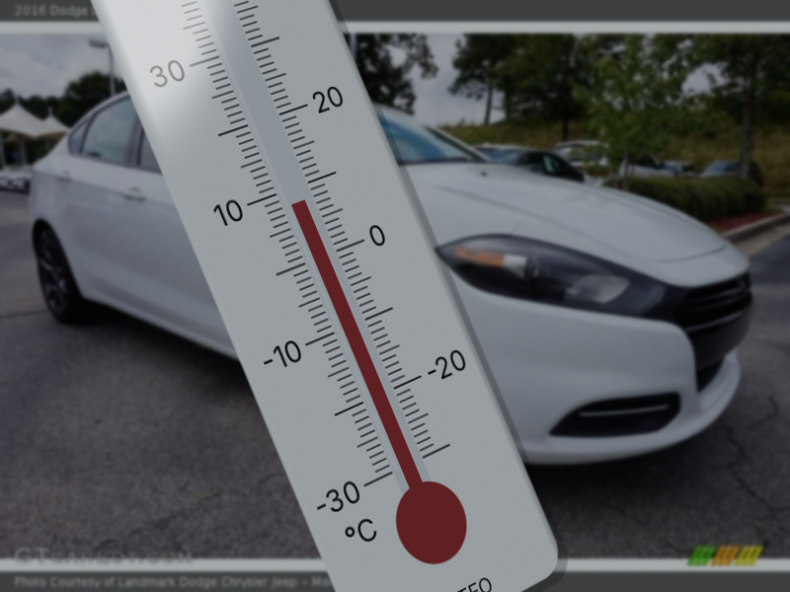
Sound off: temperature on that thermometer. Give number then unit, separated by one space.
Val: 8 °C
